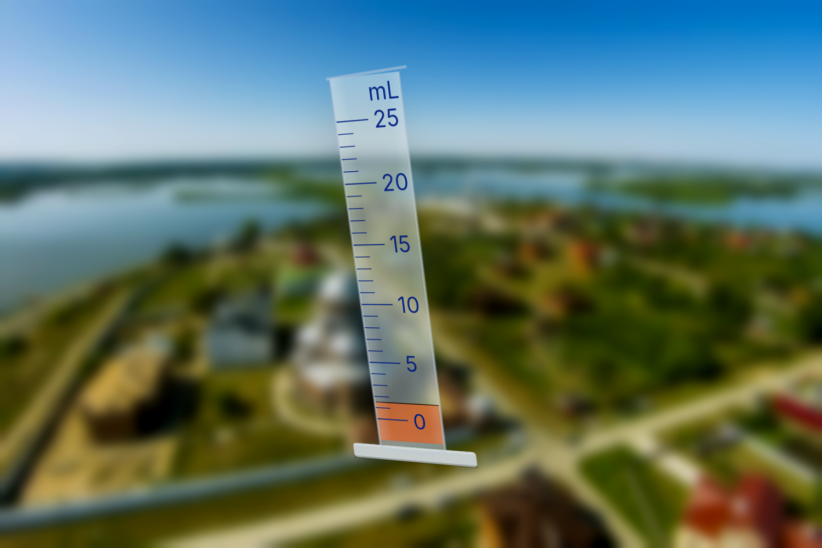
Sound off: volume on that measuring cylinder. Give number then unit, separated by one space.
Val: 1.5 mL
